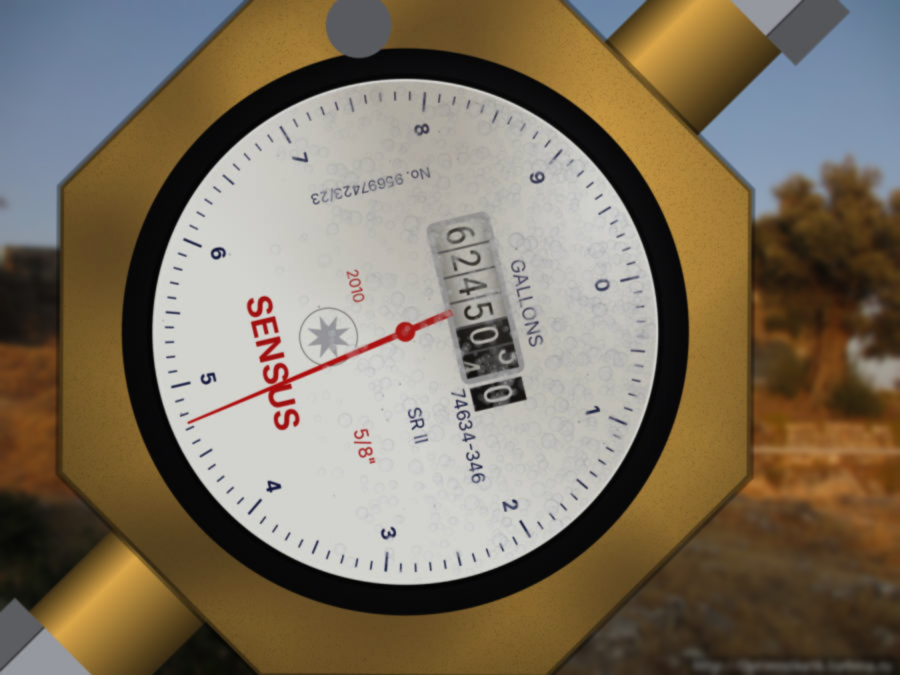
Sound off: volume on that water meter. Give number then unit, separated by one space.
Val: 6245034.7 gal
